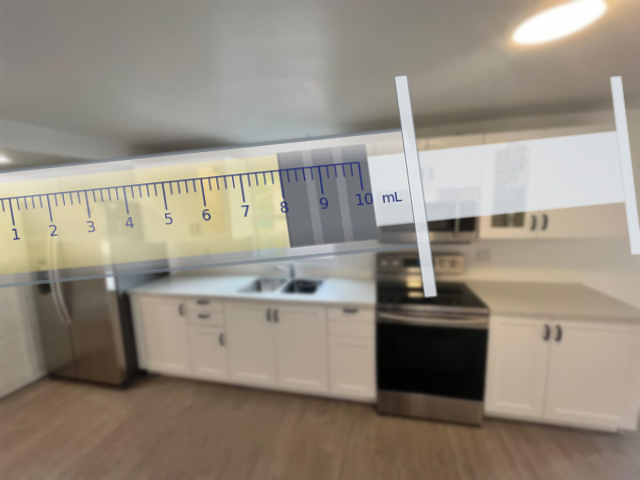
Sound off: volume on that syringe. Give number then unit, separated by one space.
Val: 8 mL
